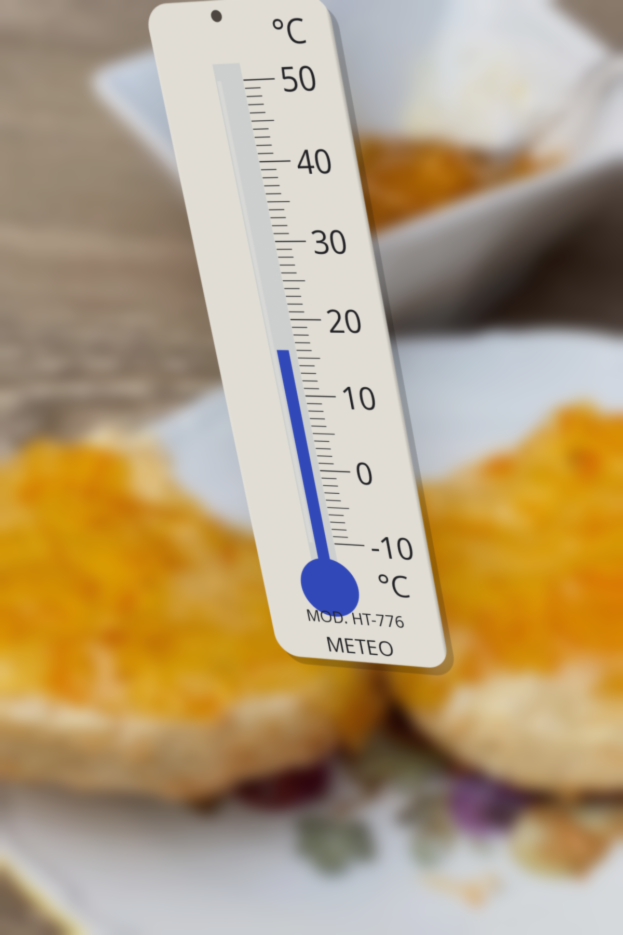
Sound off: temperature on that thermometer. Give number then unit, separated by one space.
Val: 16 °C
